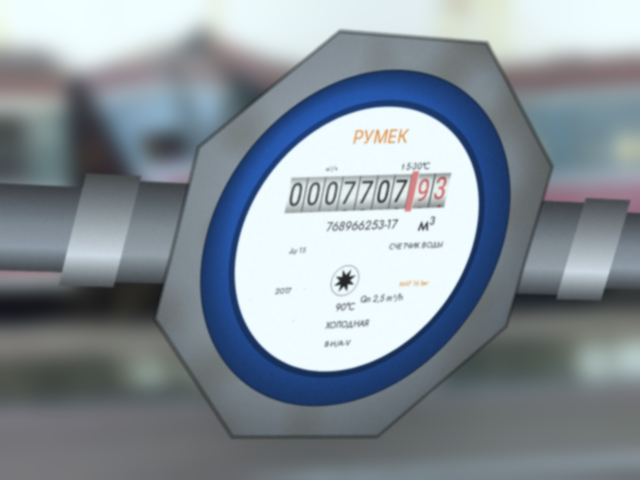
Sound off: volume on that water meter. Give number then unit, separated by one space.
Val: 7707.93 m³
